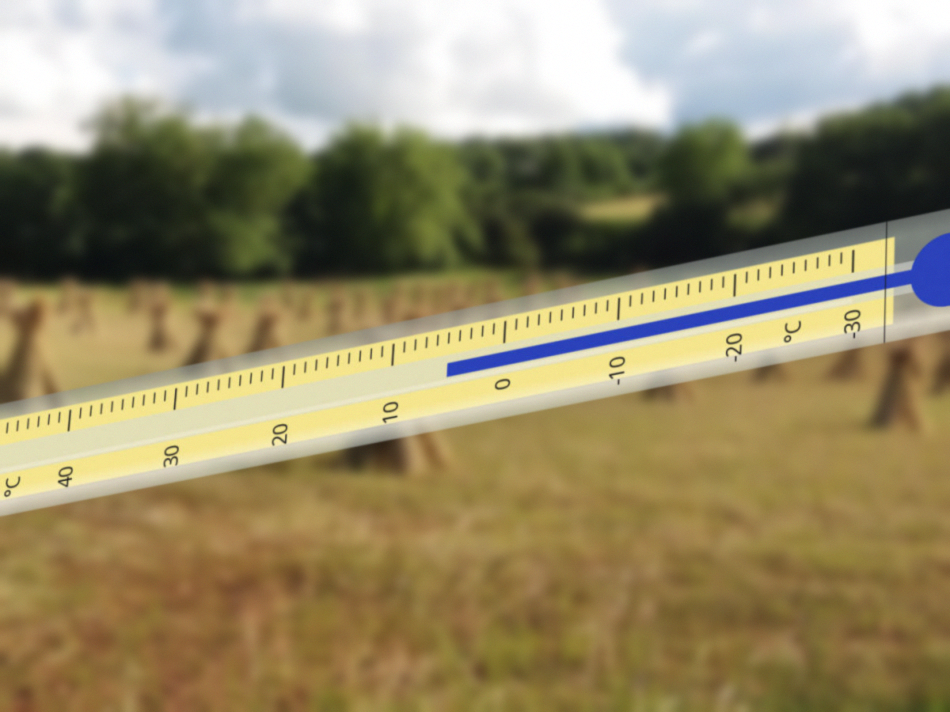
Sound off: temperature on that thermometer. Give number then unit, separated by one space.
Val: 5 °C
